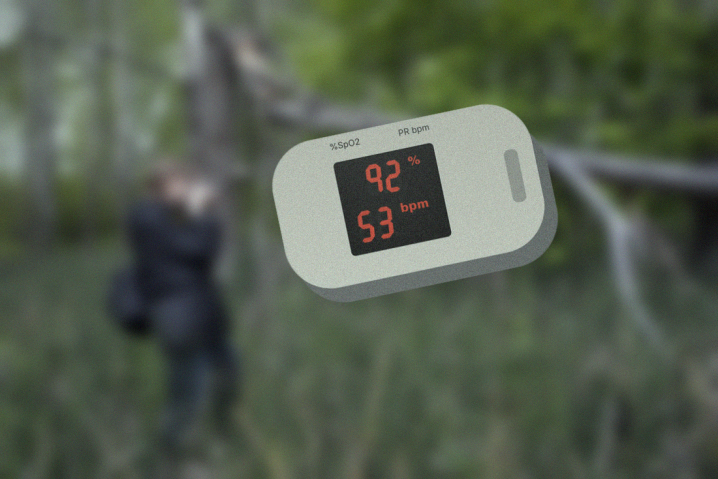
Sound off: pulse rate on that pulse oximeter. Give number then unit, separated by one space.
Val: 53 bpm
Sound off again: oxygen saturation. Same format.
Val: 92 %
